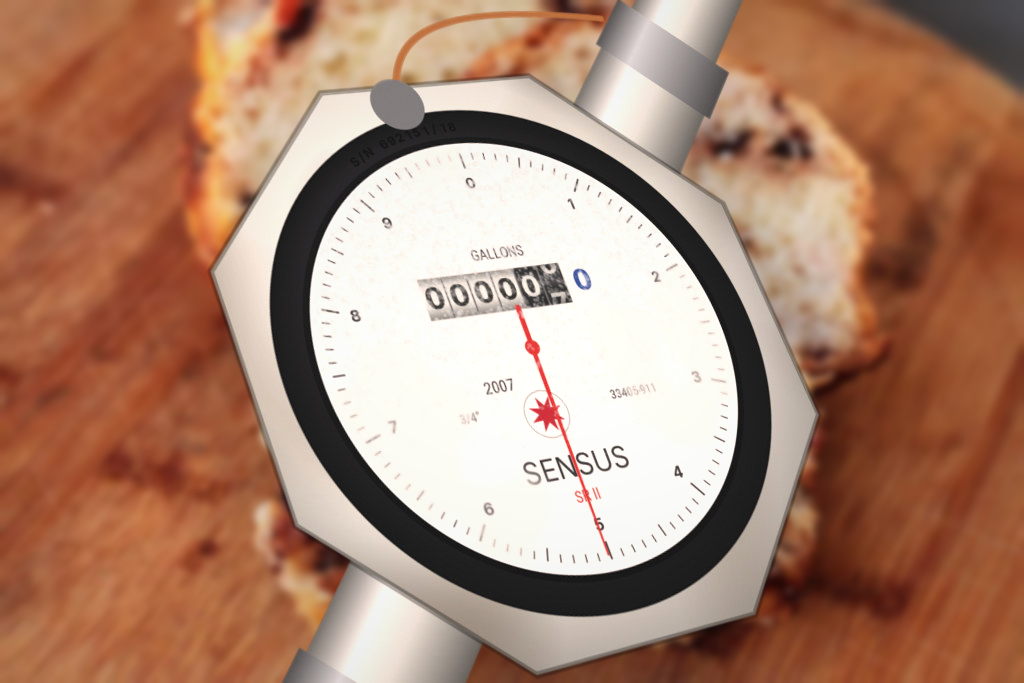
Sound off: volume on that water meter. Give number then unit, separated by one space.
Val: 65.0 gal
